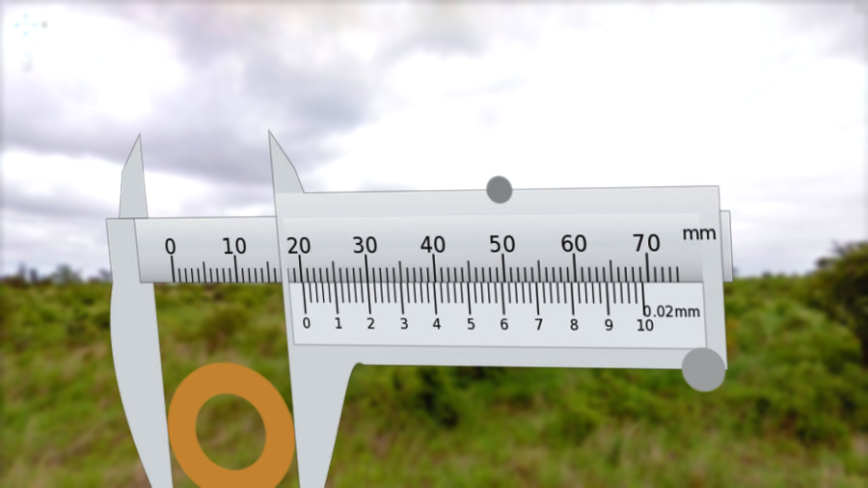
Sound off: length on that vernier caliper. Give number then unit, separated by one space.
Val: 20.2 mm
